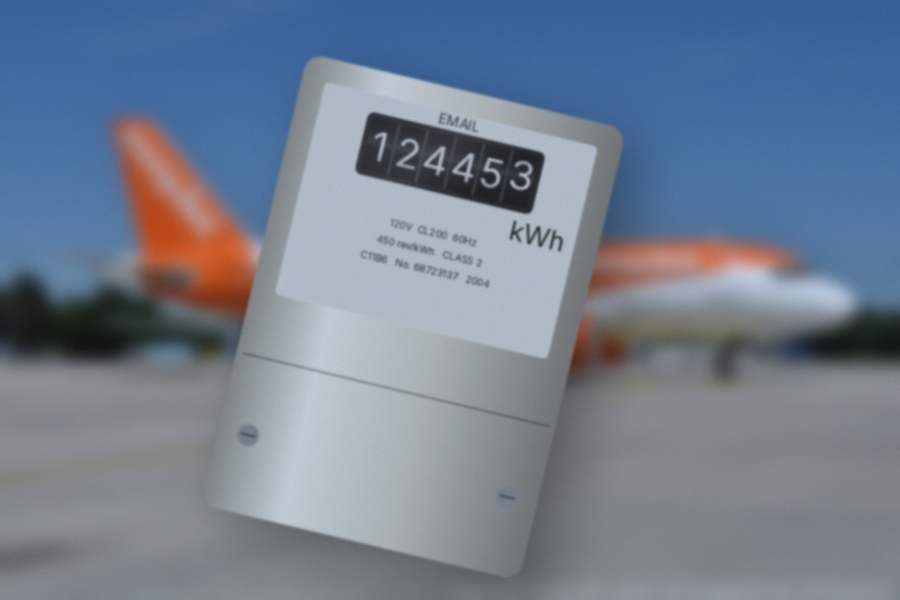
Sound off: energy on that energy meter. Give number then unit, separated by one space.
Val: 124453 kWh
